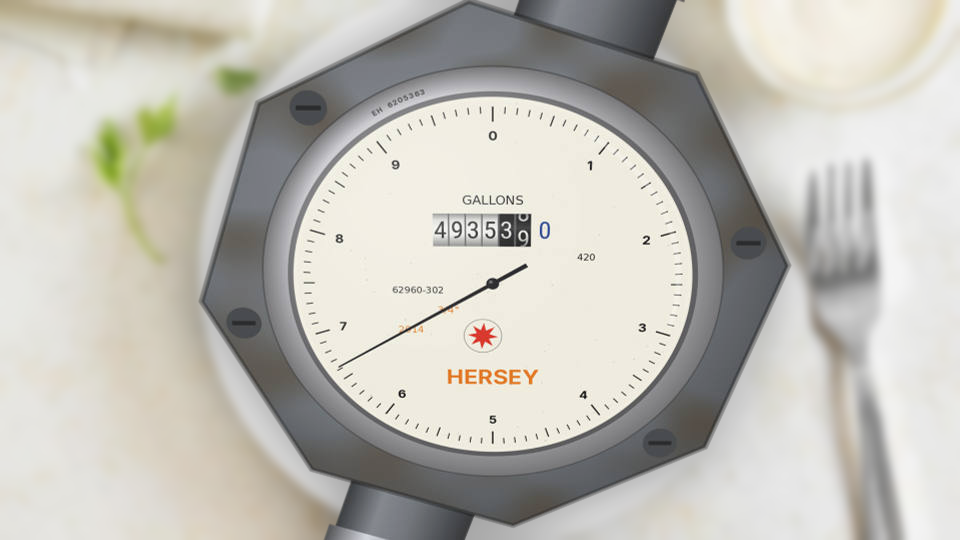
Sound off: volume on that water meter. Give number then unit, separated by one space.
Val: 4935386.6 gal
